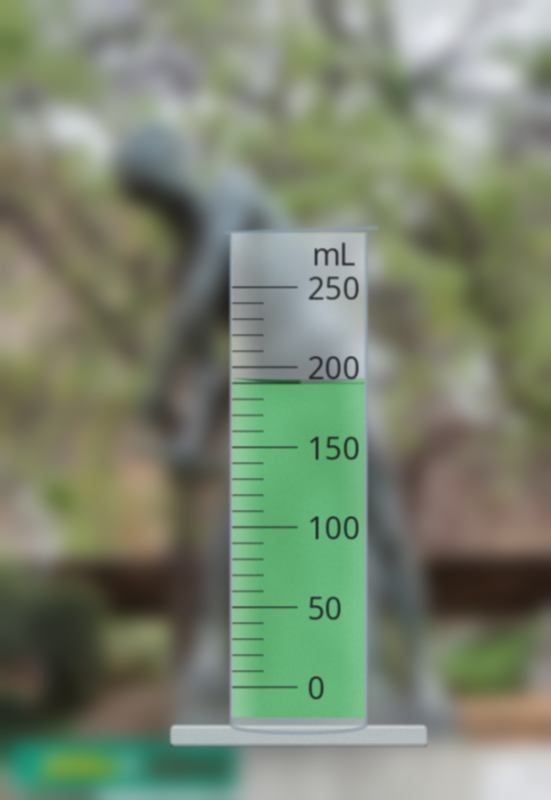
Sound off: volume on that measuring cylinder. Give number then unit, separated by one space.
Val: 190 mL
